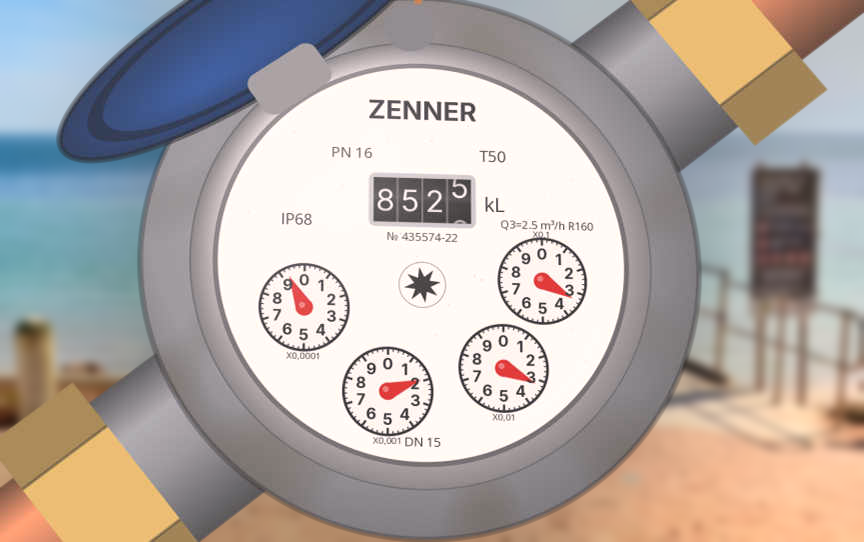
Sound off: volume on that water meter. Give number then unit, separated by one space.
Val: 8525.3319 kL
